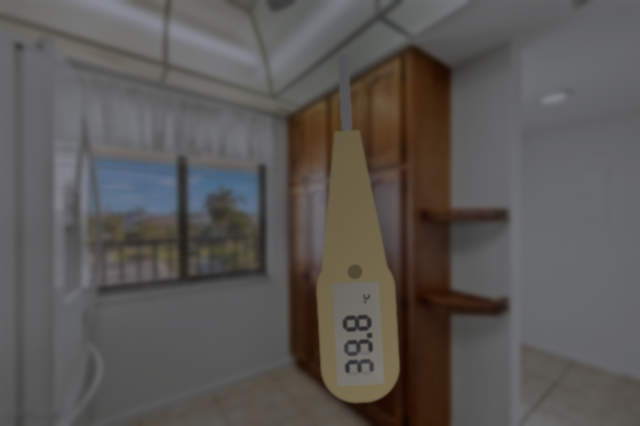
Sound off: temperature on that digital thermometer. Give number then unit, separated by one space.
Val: 39.8 °C
